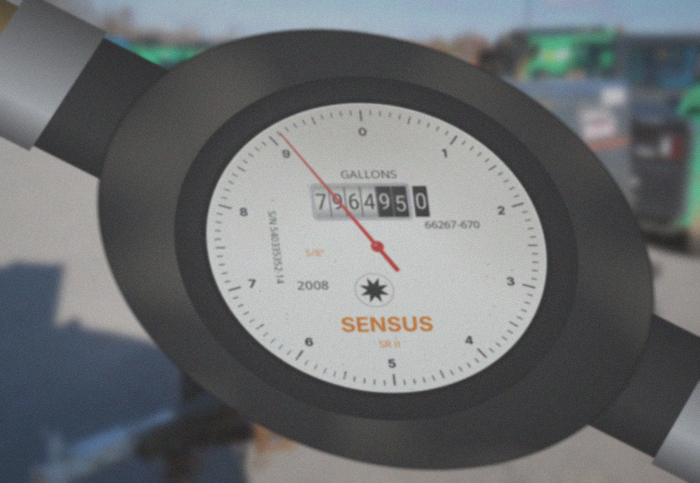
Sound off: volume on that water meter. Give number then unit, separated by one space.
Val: 7964949.1 gal
